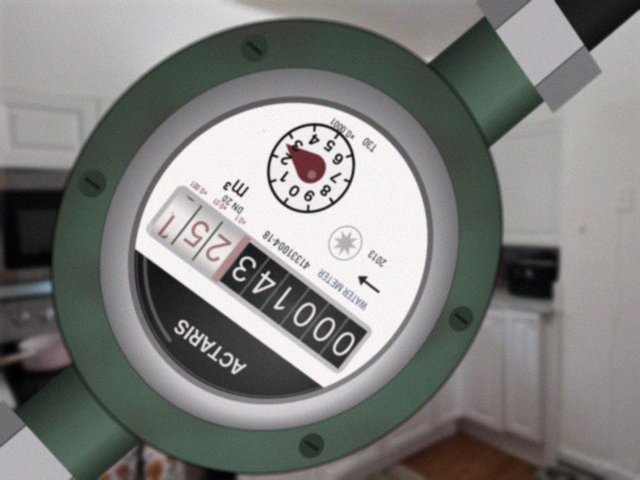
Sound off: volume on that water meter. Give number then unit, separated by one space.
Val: 143.2512 m³
